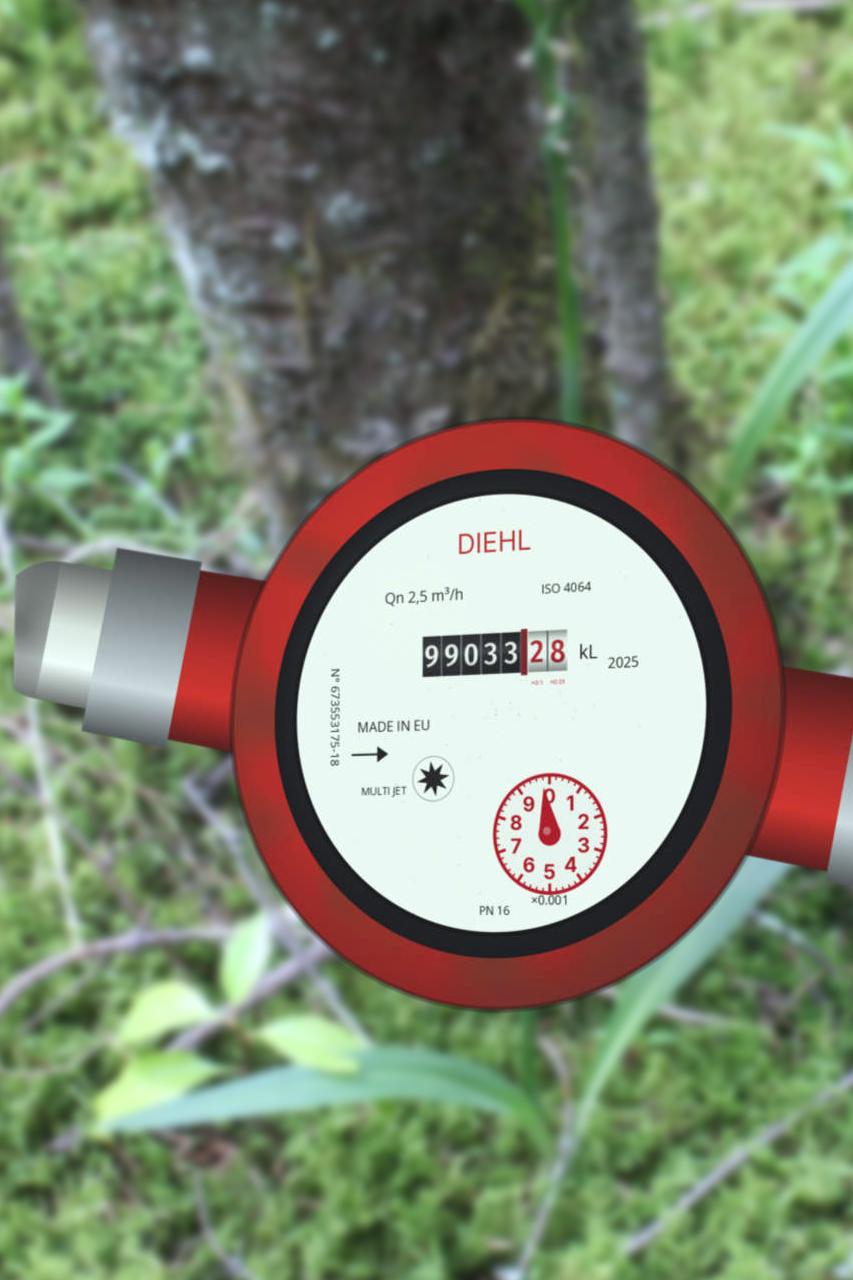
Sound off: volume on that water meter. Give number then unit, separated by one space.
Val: 99033.279 kL
